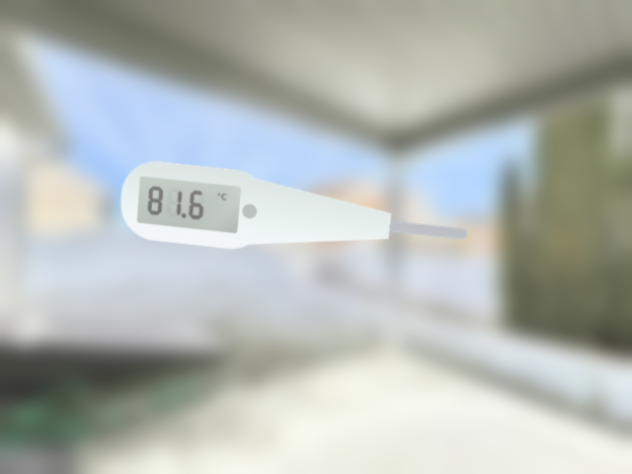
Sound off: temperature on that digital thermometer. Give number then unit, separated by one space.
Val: 81.6 °C
